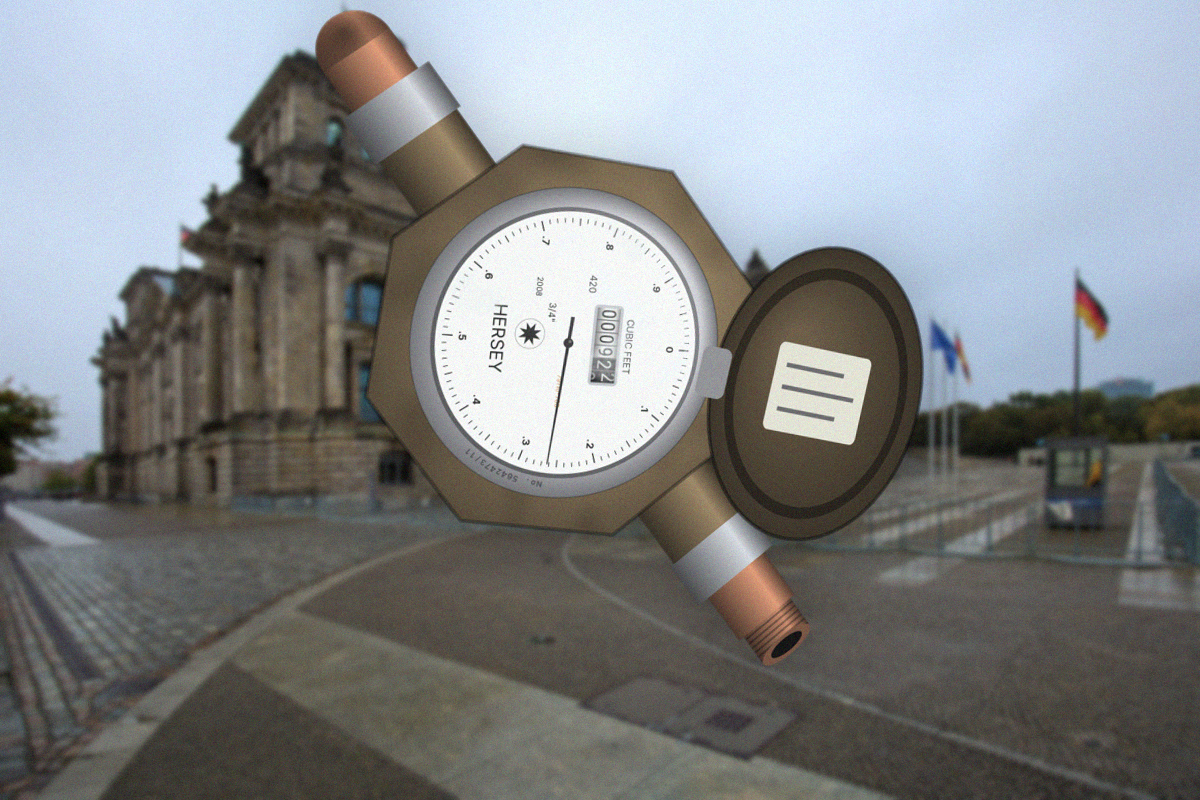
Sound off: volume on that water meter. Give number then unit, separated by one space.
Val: 922.26 ft³
